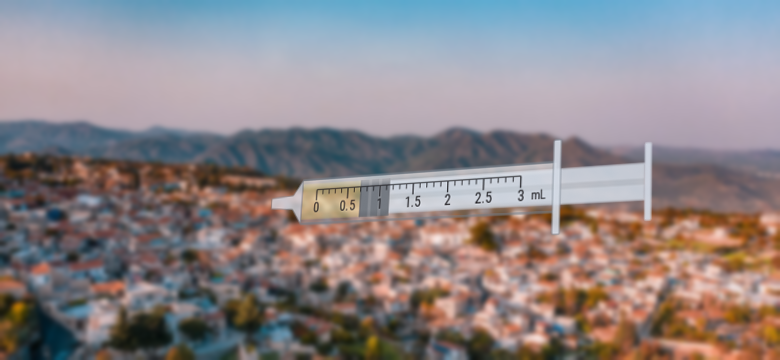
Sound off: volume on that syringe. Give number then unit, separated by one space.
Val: 0.7 mL
